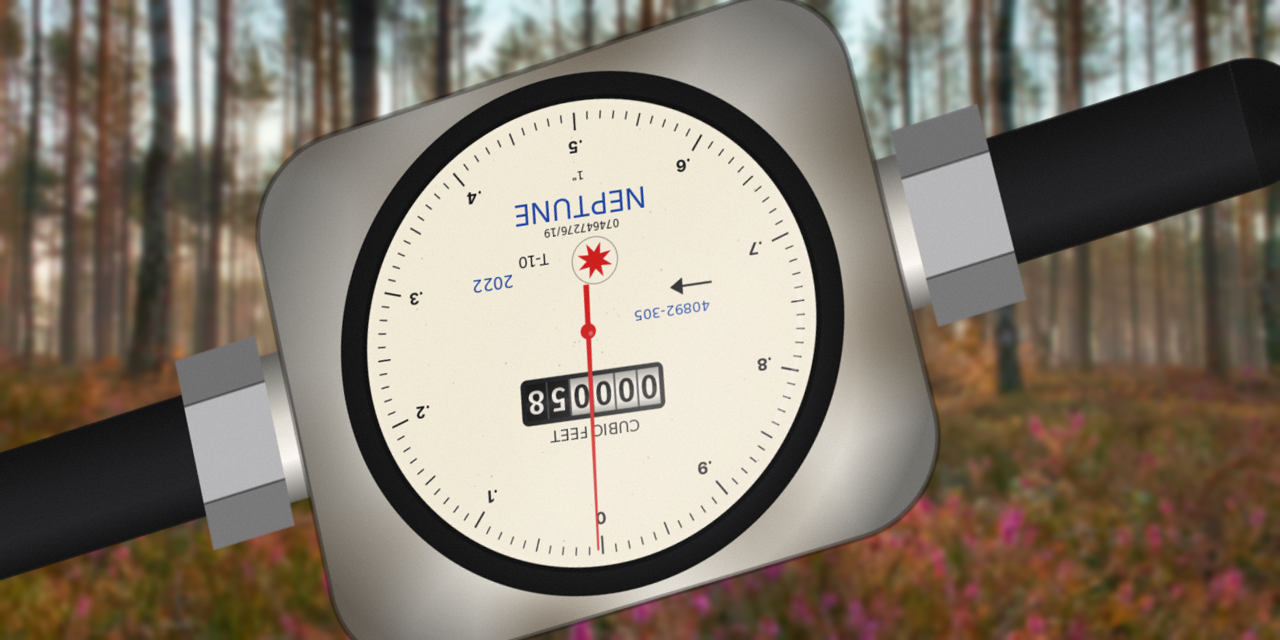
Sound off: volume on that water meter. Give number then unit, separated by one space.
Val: 58.00 ft³
